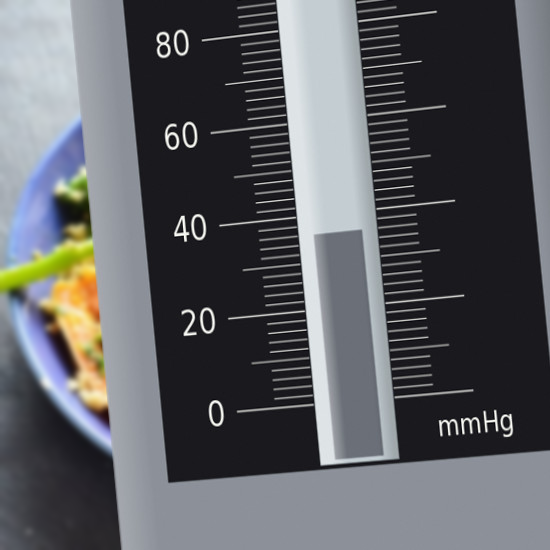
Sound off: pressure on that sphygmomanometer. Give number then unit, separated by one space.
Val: 36 mmHg
